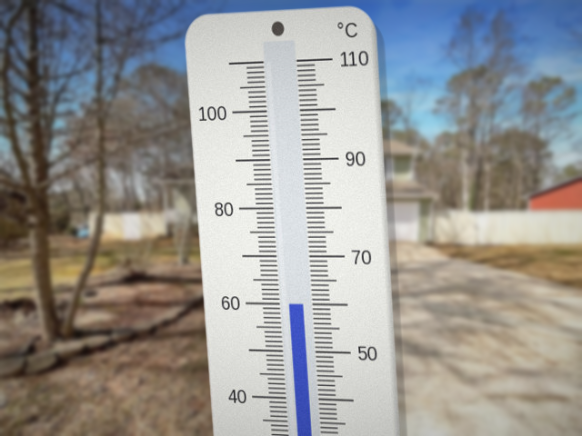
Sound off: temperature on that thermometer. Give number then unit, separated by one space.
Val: 60 °C
